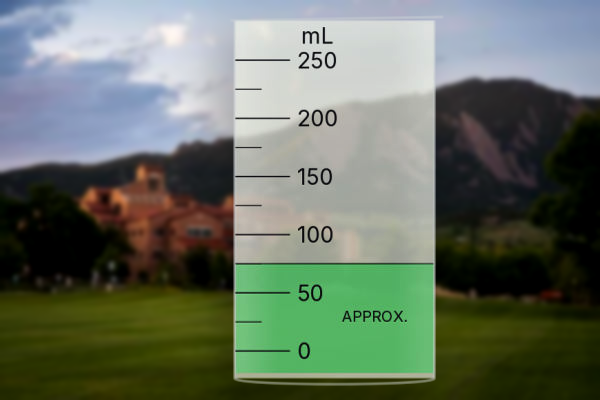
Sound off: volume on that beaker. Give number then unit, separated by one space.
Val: 75 mL
